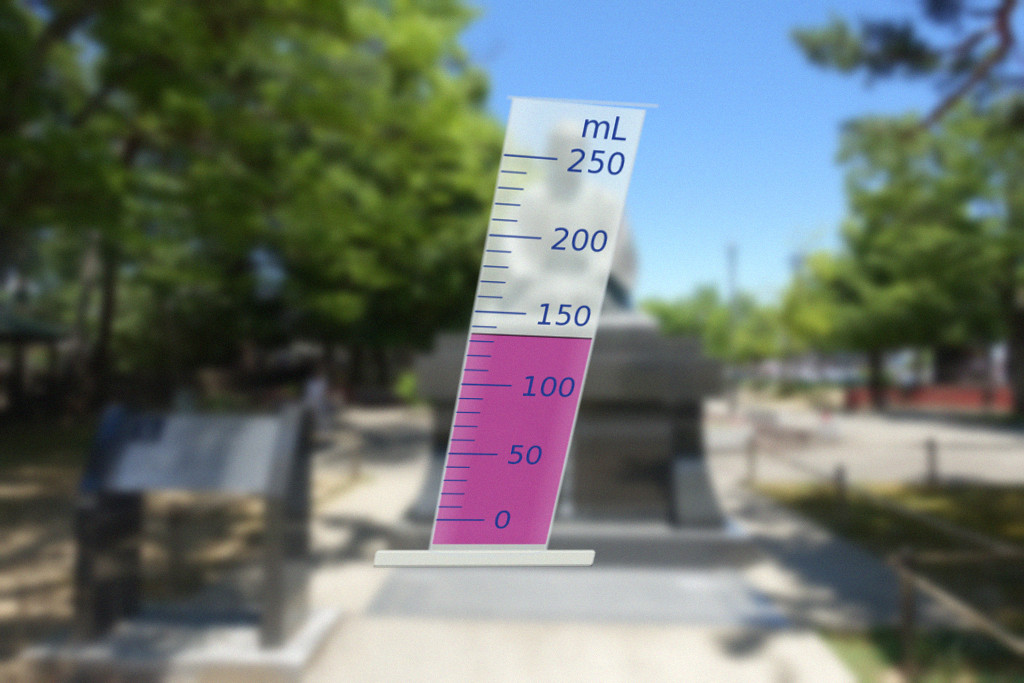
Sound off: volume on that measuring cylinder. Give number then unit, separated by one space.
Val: 135 mL
